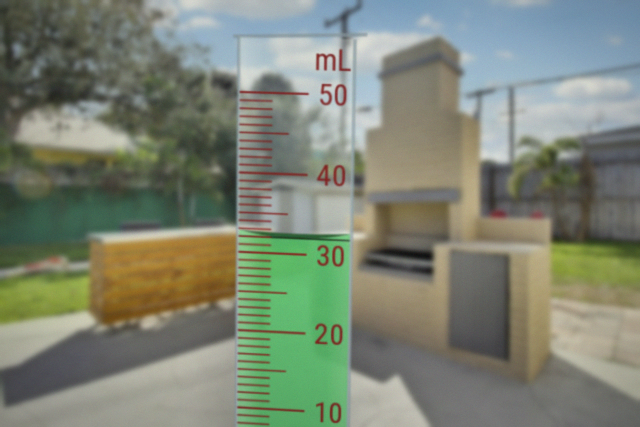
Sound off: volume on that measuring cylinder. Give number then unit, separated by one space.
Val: 32 mL
